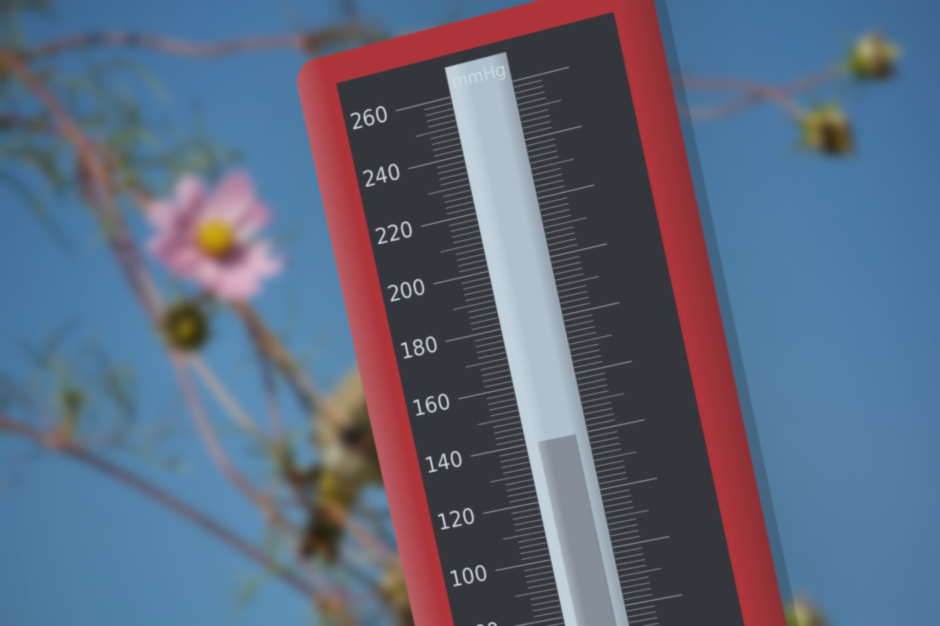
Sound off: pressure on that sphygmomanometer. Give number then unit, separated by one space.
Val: 140 mmHg
